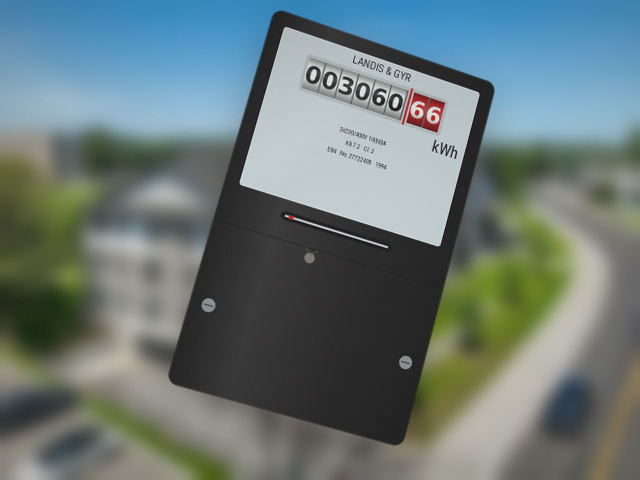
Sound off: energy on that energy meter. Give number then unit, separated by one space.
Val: 3060.66 kWh
